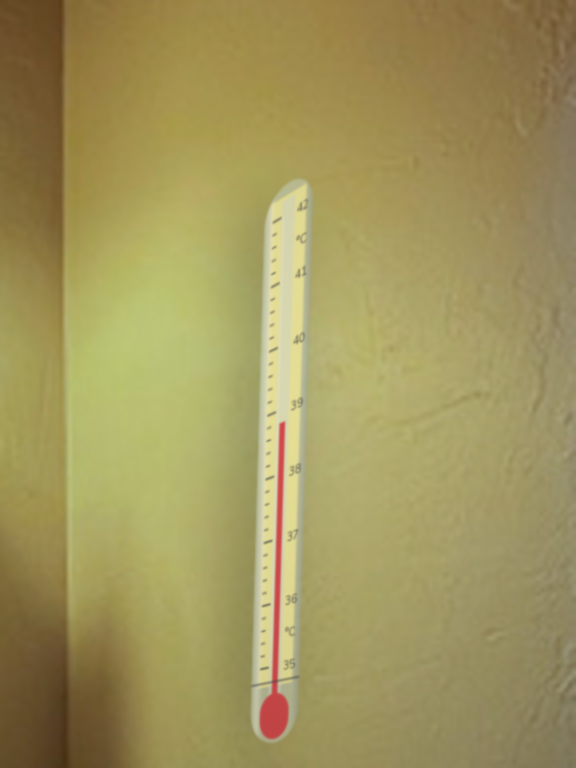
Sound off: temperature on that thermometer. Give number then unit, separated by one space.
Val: 38.8 °C
